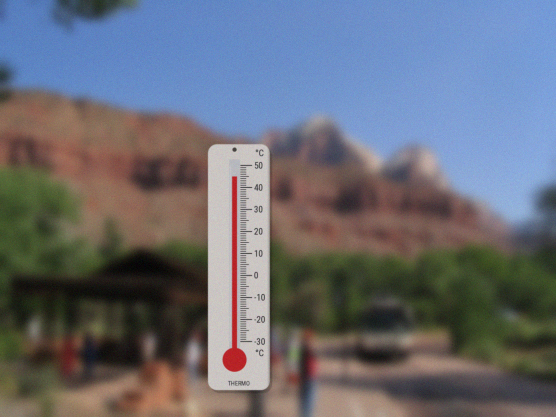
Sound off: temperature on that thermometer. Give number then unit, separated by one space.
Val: 45 °C
